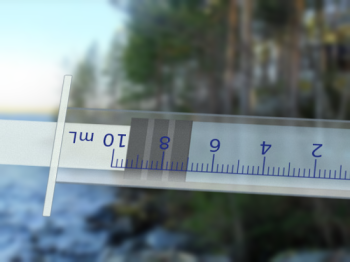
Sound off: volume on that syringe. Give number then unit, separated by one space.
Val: 7 mL
